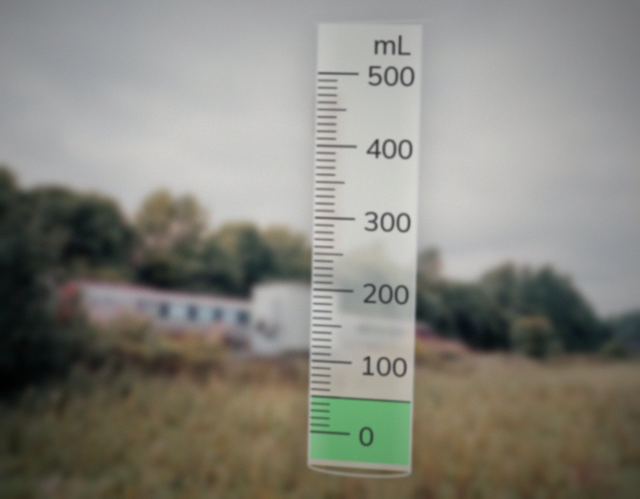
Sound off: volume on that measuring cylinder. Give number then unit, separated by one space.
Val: 50 mL
